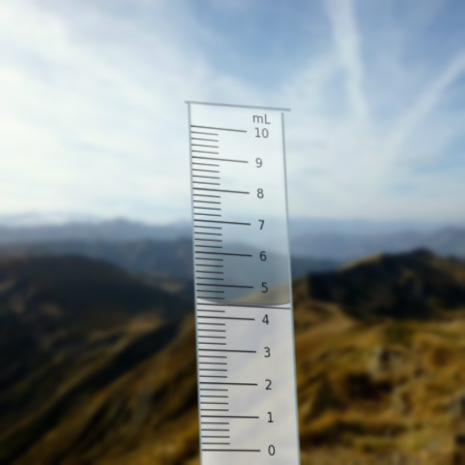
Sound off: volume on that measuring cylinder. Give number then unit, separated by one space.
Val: 4.4 mL
